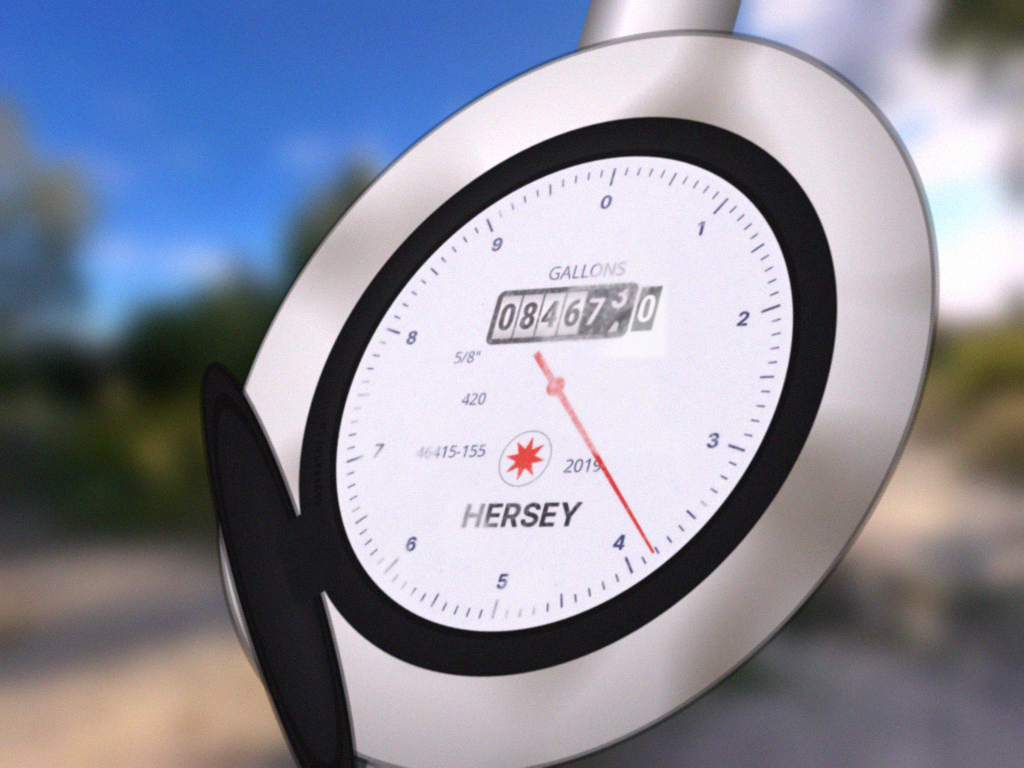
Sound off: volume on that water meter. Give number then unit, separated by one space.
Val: 846733.8 gal
